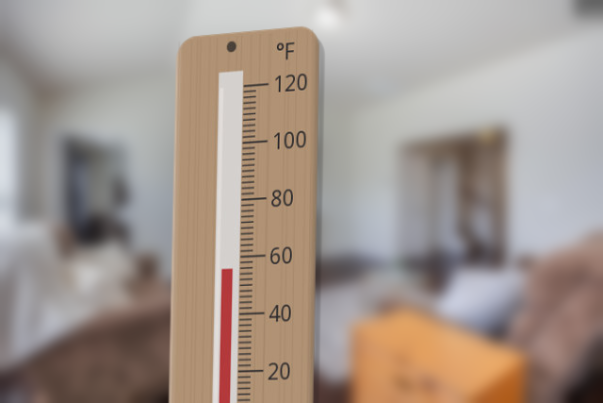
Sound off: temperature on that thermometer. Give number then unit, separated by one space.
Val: 56 °F
